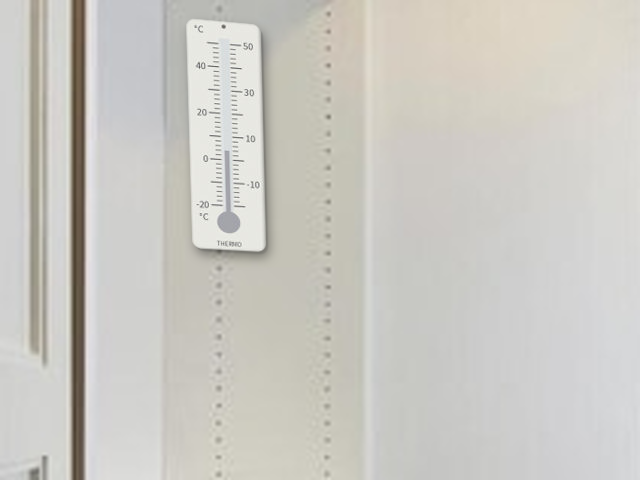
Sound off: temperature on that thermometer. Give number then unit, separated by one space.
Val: 4 °C
